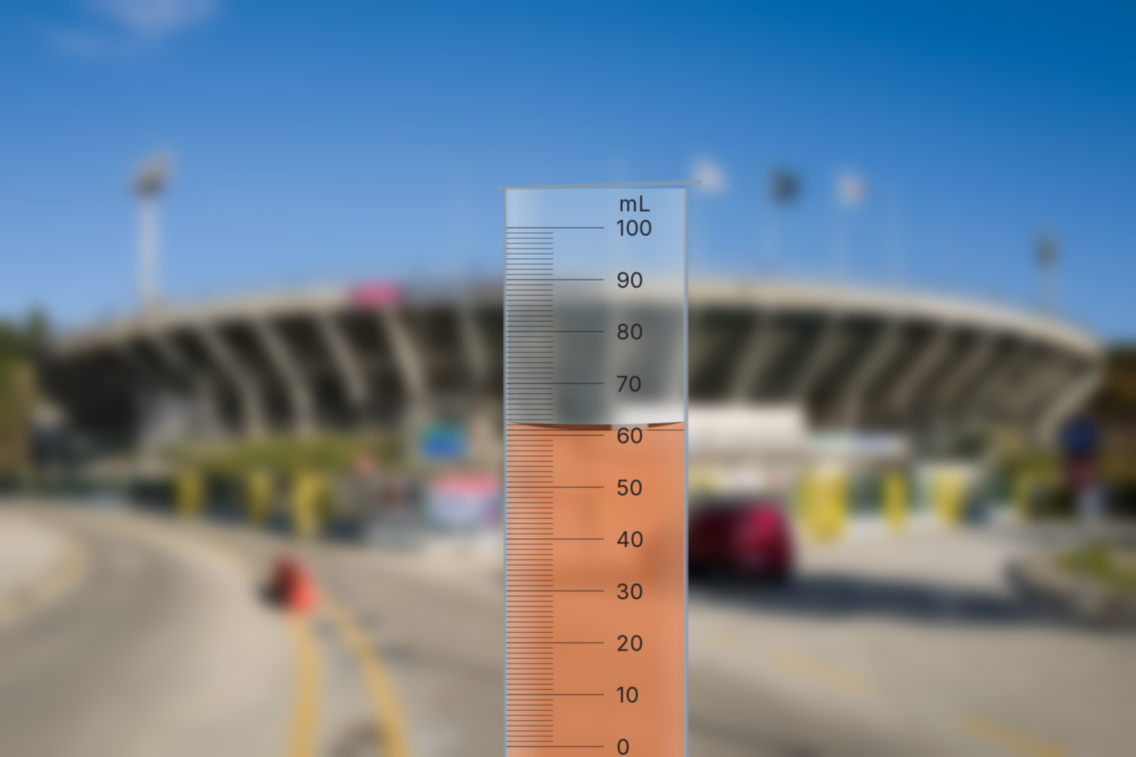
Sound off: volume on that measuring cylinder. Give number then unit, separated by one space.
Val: 61 mL
